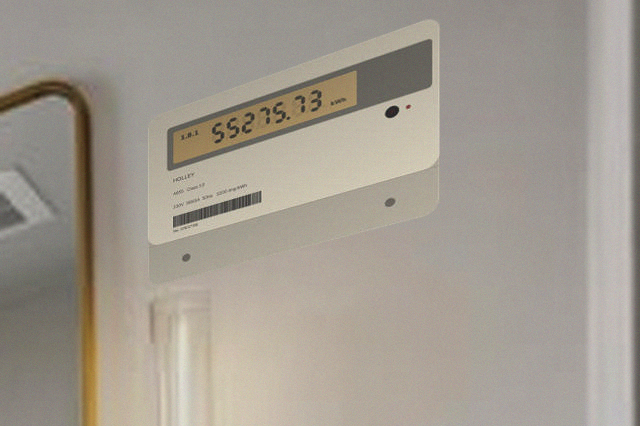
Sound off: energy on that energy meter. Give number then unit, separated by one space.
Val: 55275.73 kWh
